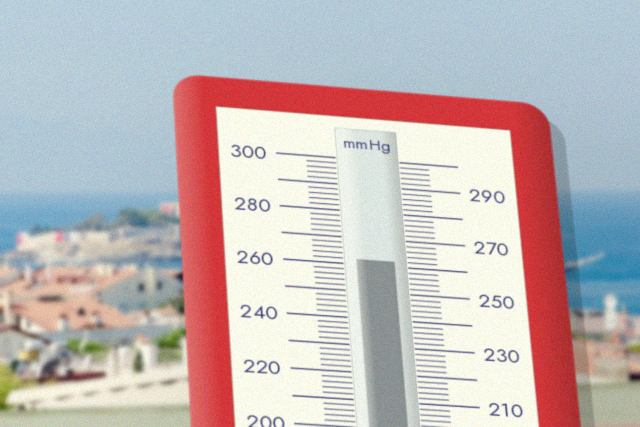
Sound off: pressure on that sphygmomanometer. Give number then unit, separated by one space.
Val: 262 mmHg
